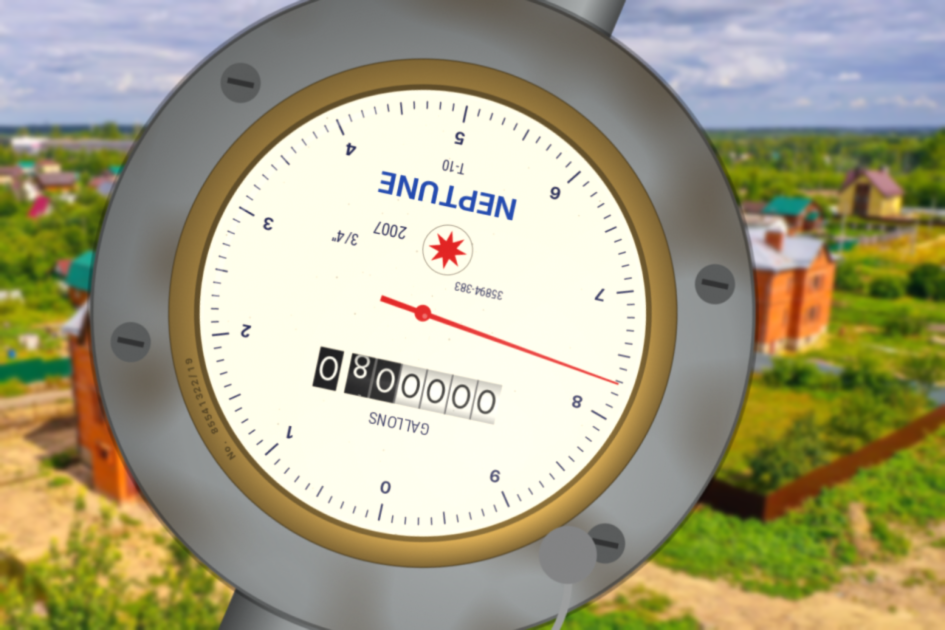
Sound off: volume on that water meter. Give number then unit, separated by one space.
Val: 77.7 gal
